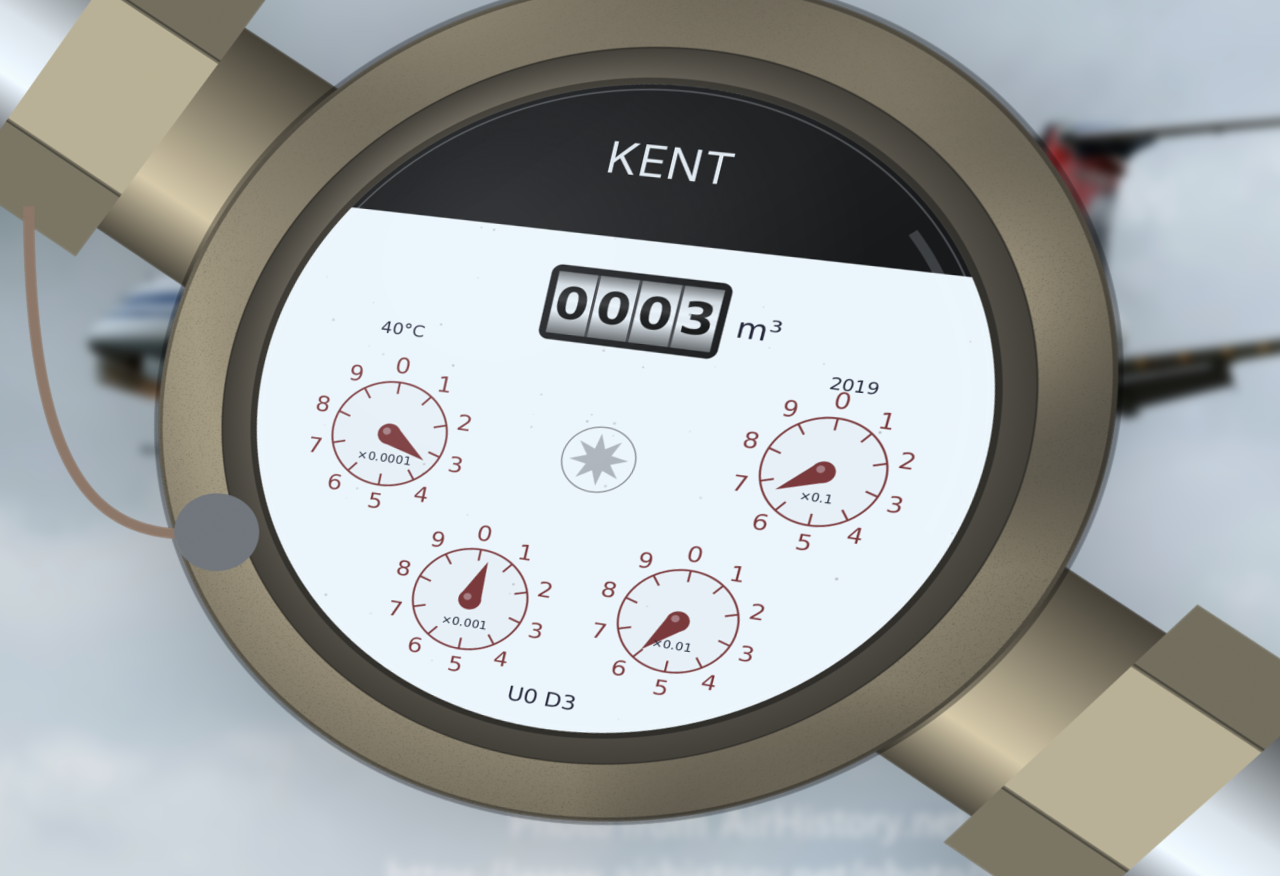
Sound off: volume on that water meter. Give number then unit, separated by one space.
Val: 3.6603 m³
